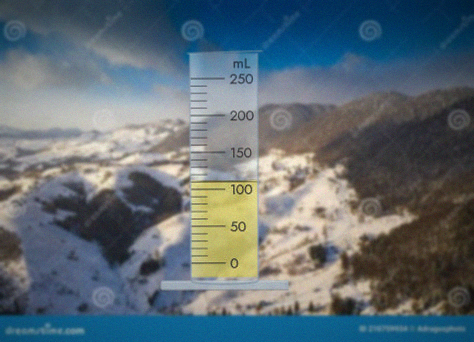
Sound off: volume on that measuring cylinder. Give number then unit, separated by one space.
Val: 110 mL
